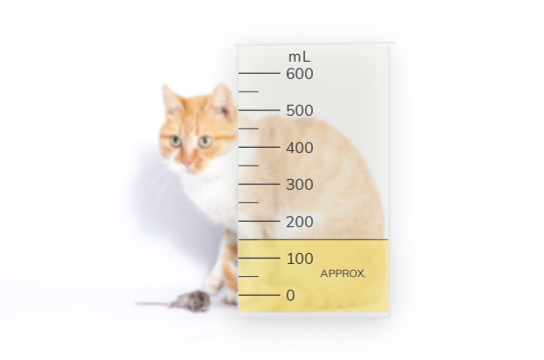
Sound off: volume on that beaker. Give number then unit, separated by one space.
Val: 150 mL
